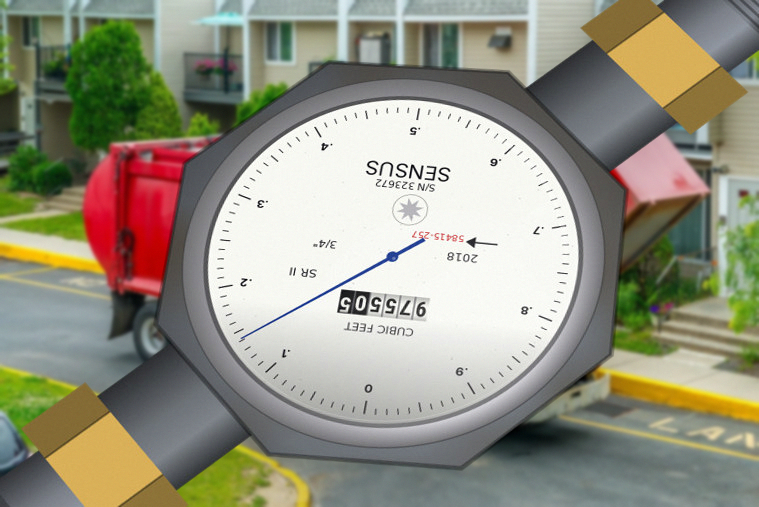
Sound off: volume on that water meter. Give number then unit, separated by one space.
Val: 975505.14 ft³
